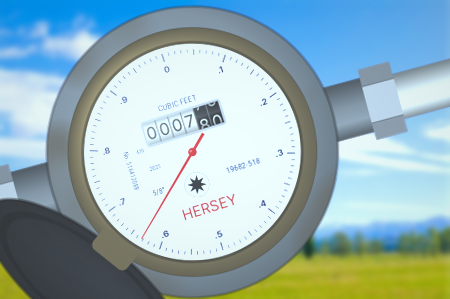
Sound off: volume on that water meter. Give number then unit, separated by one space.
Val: 779.63 ft³
